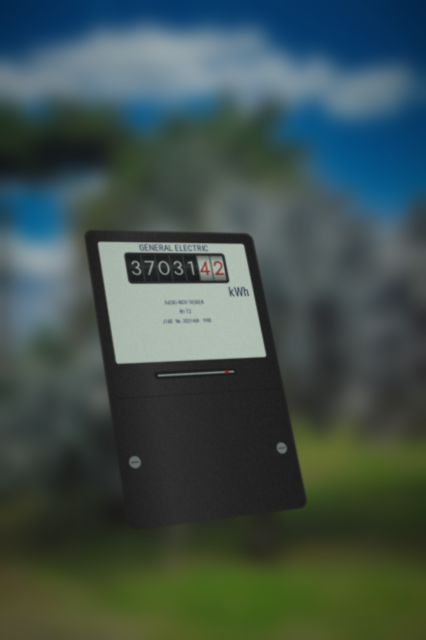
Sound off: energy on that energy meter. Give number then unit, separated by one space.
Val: 37031.42 kWh
